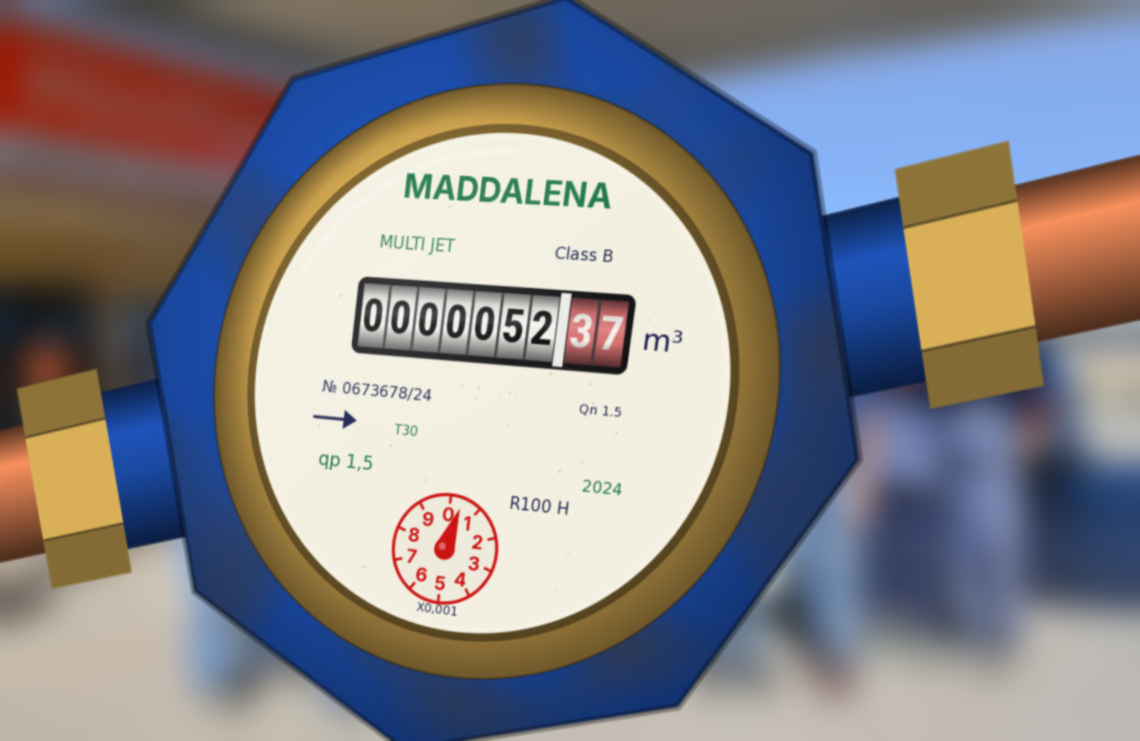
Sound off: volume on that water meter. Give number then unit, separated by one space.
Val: 52.370 m³
